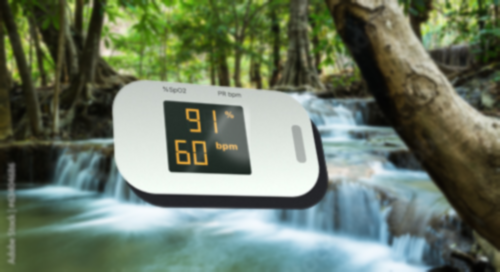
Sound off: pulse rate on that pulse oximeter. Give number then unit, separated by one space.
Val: 60 bpm
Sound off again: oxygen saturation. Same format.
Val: 91 %
